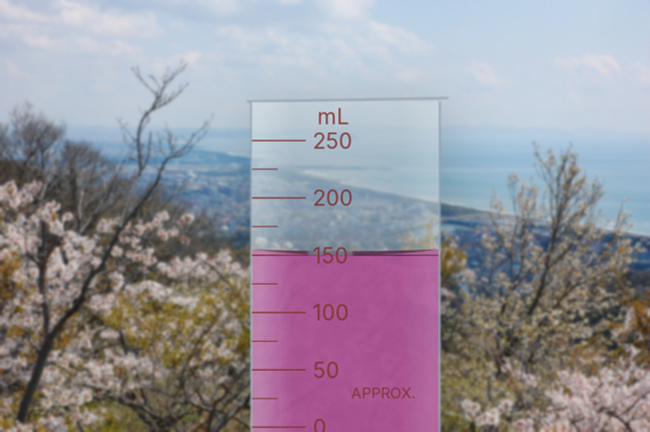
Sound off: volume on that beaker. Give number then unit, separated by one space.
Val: 150 mL
